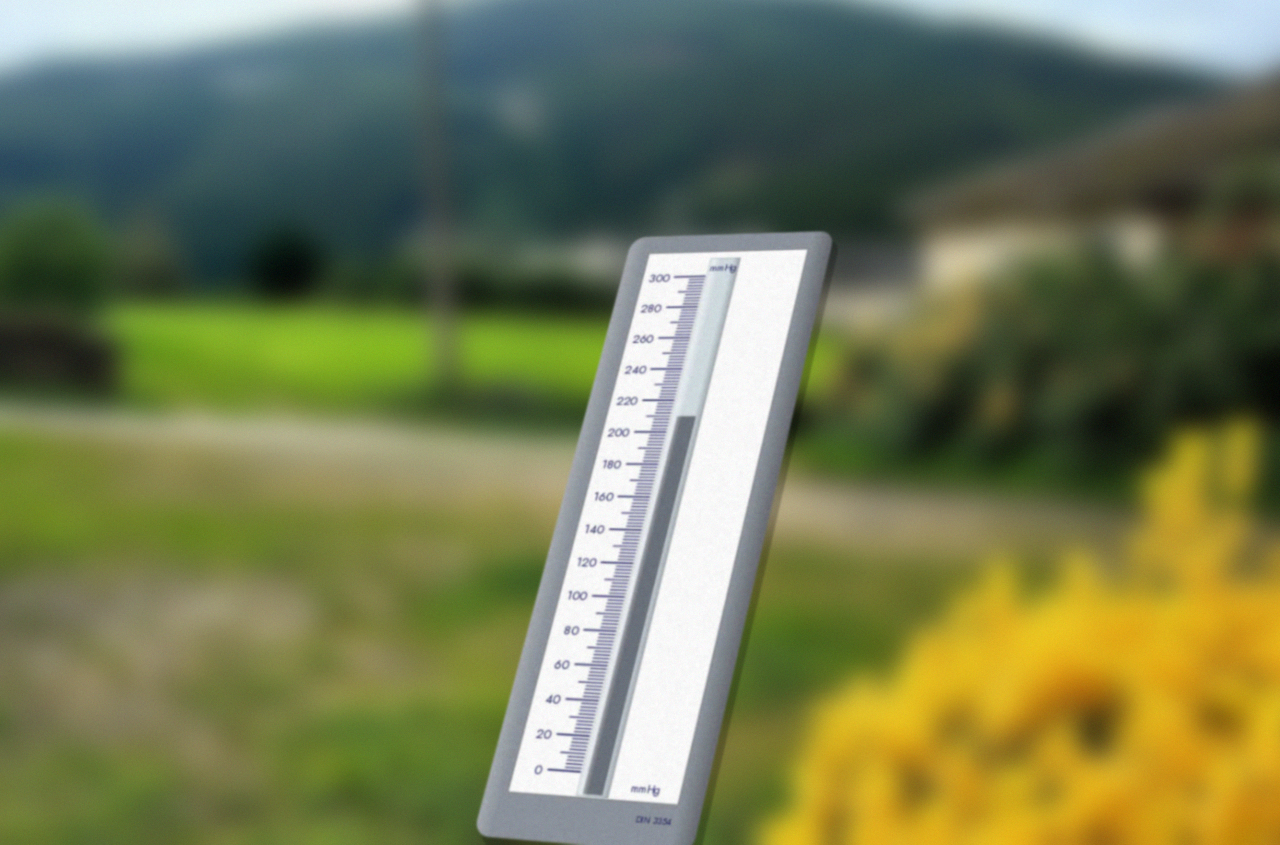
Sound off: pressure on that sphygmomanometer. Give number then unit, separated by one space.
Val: 210 mmHg
